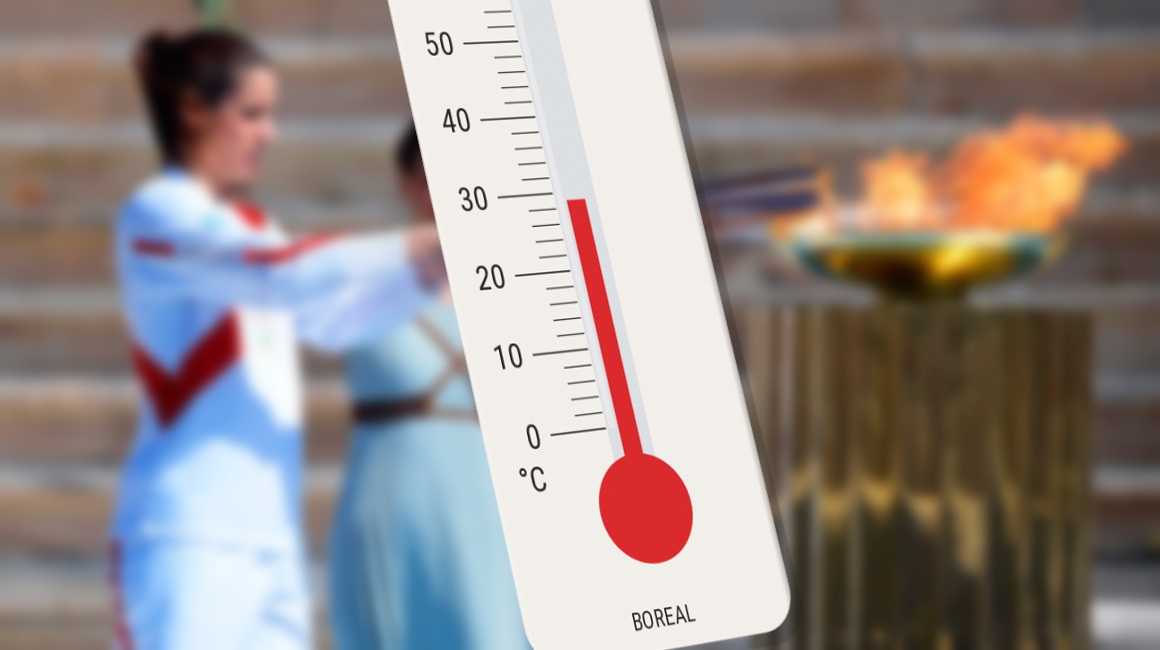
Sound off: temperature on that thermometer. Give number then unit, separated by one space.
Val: 29 °C
